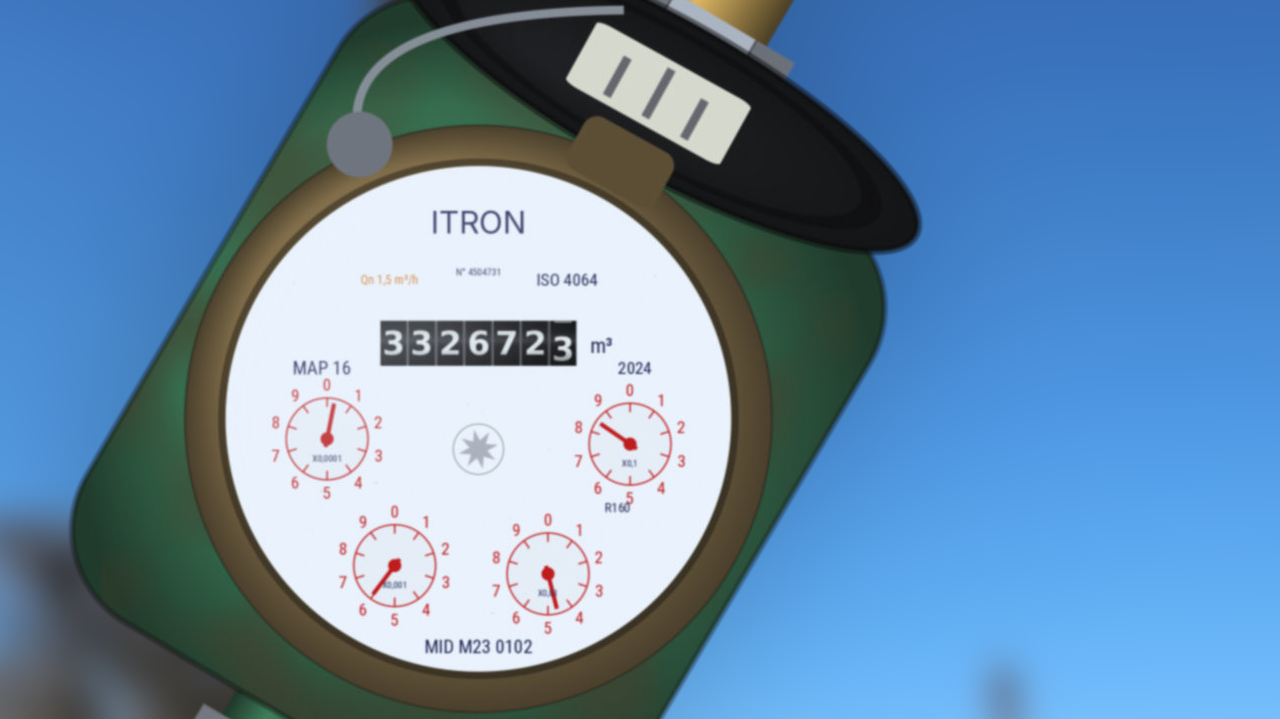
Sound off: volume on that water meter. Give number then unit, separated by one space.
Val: 3326722.8460 m³
